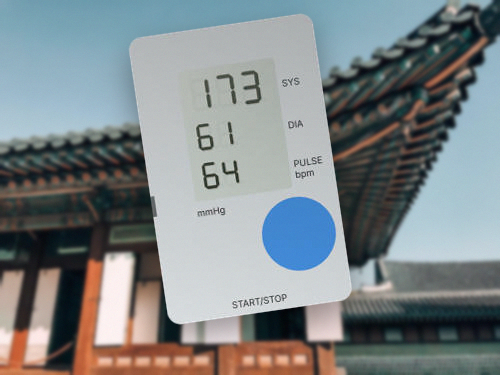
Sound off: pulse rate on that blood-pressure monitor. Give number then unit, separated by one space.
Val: 64 bpm
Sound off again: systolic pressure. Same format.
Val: 173 mmHg
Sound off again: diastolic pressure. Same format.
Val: 61 mmHg
